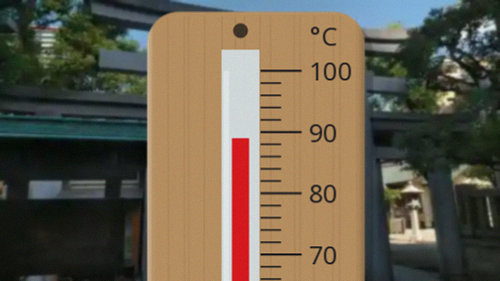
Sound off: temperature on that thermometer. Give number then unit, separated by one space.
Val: 89 °C
